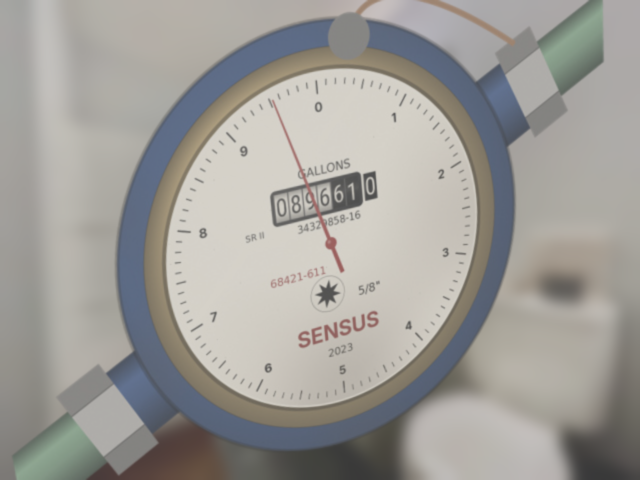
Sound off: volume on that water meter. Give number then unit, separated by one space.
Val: 896609.5 gal
